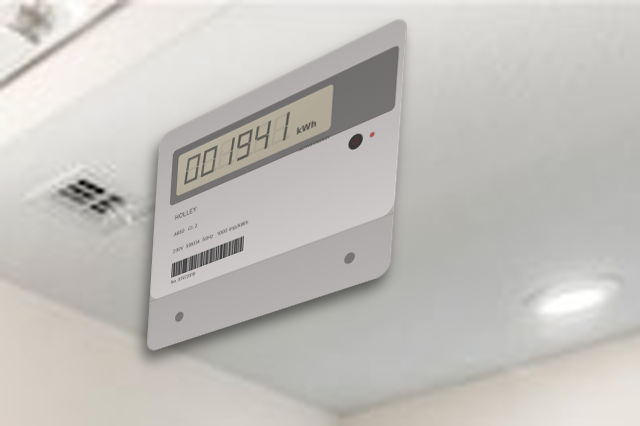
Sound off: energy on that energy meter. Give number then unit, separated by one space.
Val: 1941 kWh
